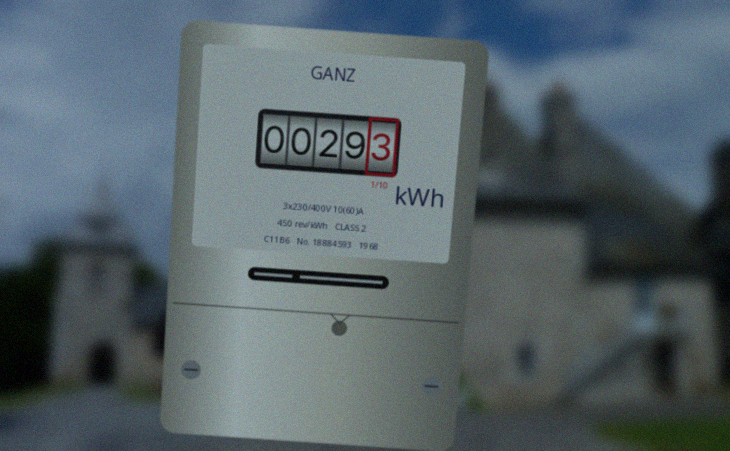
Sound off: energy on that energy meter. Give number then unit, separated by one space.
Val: 29.3 kWh
